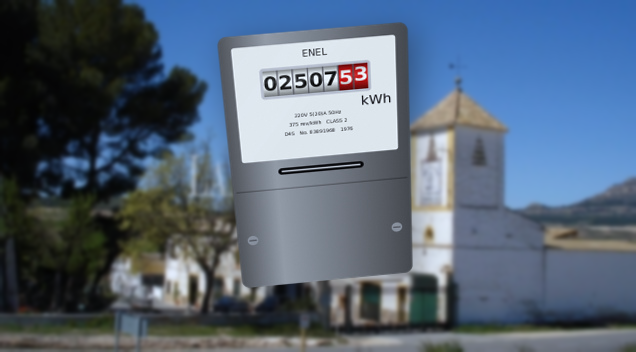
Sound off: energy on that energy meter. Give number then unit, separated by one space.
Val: 2507.53 kWh
